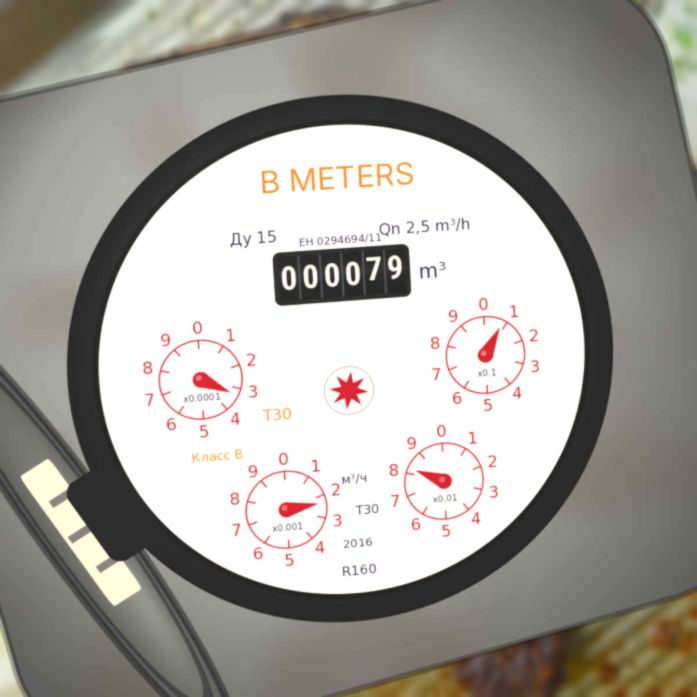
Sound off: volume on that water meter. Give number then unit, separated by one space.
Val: 79.0823 m³
